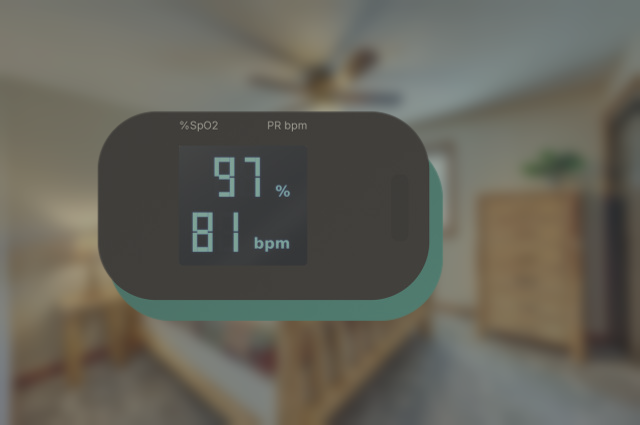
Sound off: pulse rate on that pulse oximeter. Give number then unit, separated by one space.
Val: 81 bpm
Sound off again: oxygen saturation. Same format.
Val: 97 %
